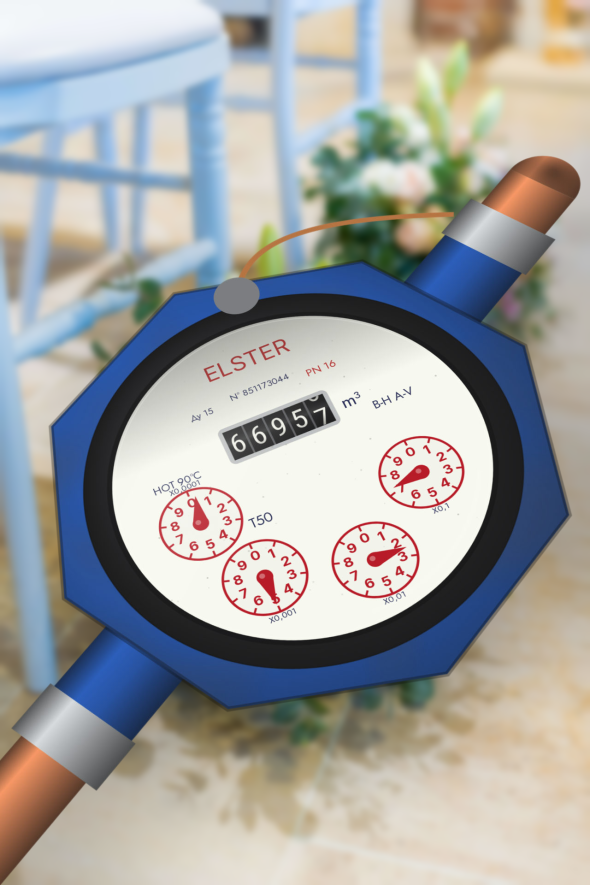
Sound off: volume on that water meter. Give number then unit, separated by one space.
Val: 66956.7250 m³
